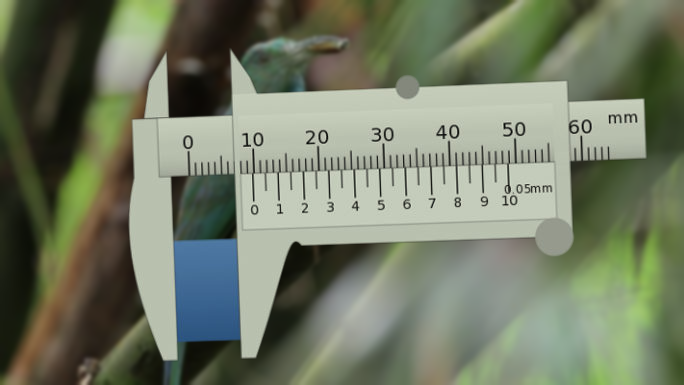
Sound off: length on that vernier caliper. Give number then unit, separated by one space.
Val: 9.8 mm
